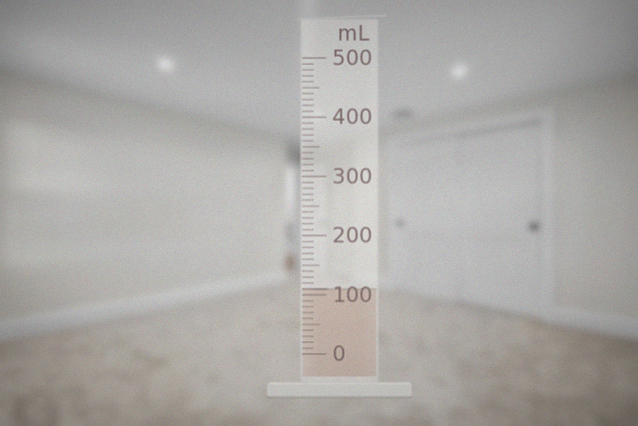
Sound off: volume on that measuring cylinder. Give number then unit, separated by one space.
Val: 110 mL
